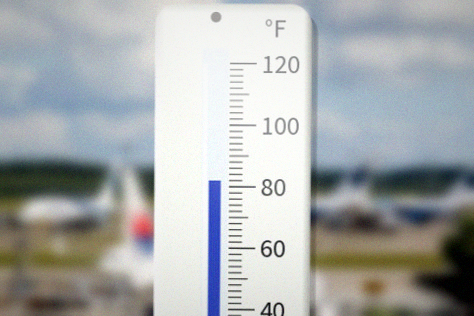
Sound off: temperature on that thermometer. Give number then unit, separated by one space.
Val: 82 °F
